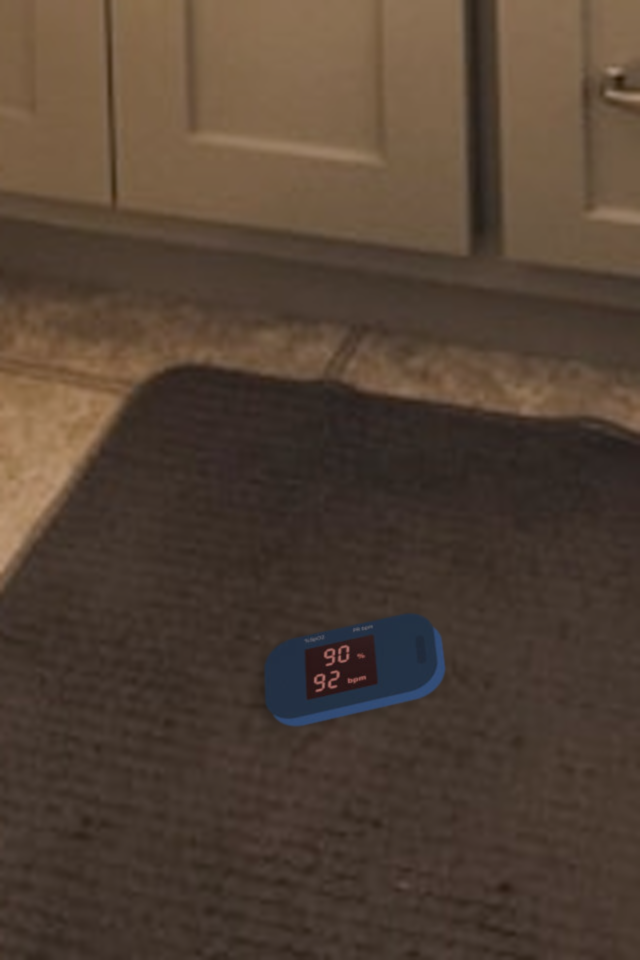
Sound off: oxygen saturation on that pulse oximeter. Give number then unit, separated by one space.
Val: 90 %
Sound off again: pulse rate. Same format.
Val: 92 bpm
